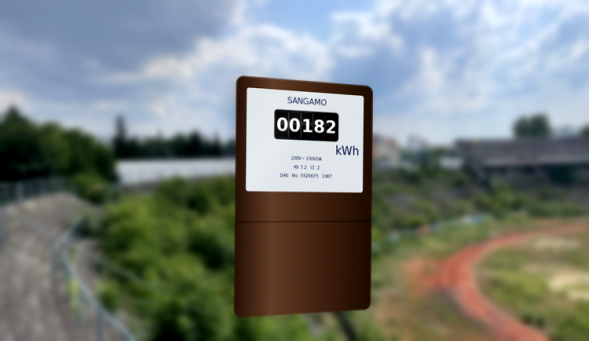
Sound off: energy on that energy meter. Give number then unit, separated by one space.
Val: 182 kWh
